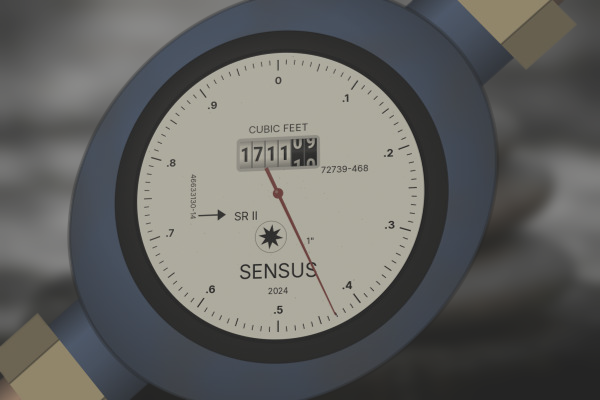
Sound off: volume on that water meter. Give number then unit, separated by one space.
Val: 171109.43 ft³
